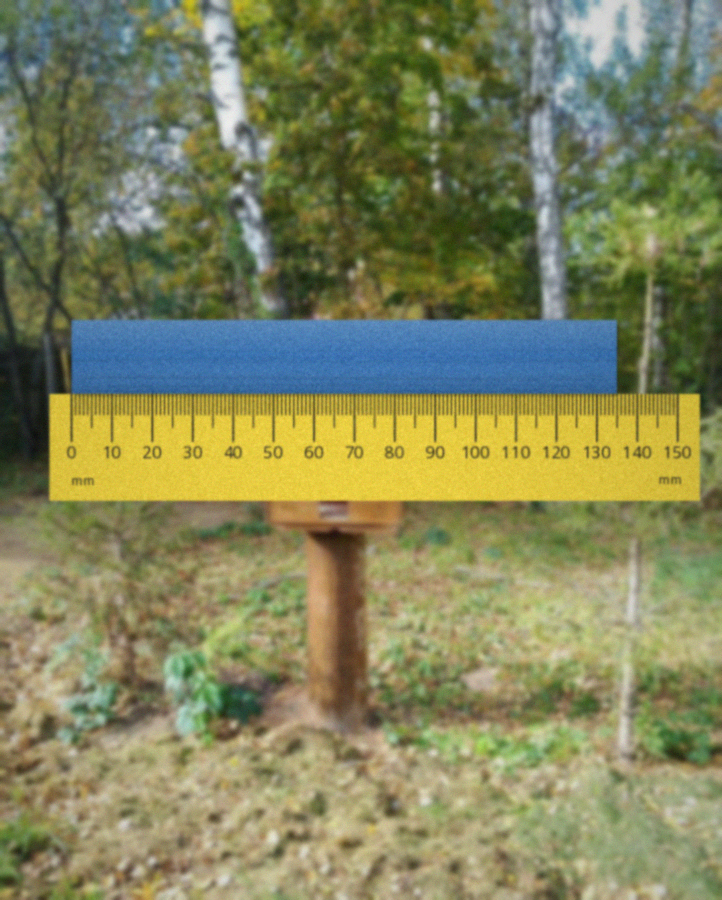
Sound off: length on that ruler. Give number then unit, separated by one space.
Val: 135 mm
